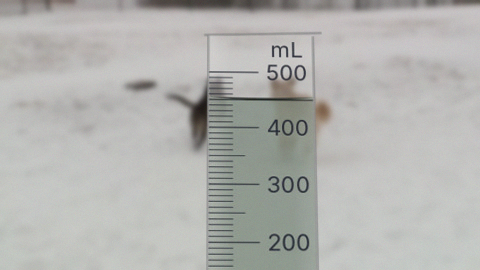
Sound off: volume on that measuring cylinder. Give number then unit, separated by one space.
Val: 450 mL
